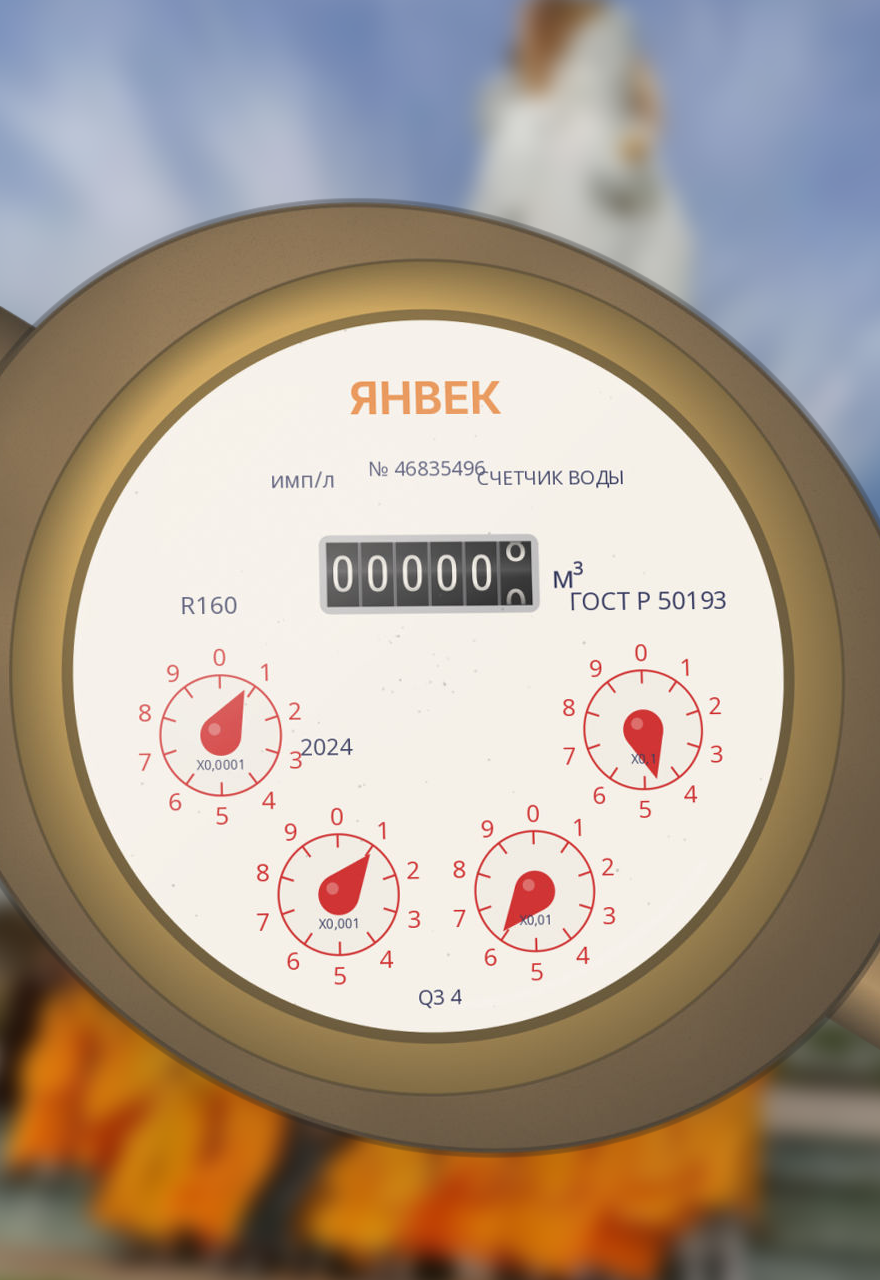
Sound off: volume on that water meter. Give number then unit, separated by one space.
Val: 8.4610 m³
